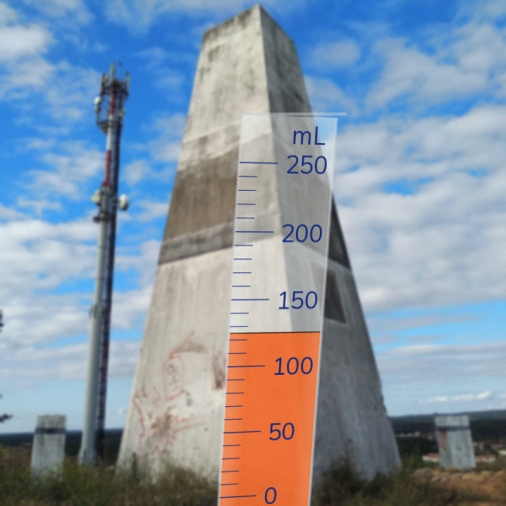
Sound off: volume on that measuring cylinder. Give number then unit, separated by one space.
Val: 125 mL
